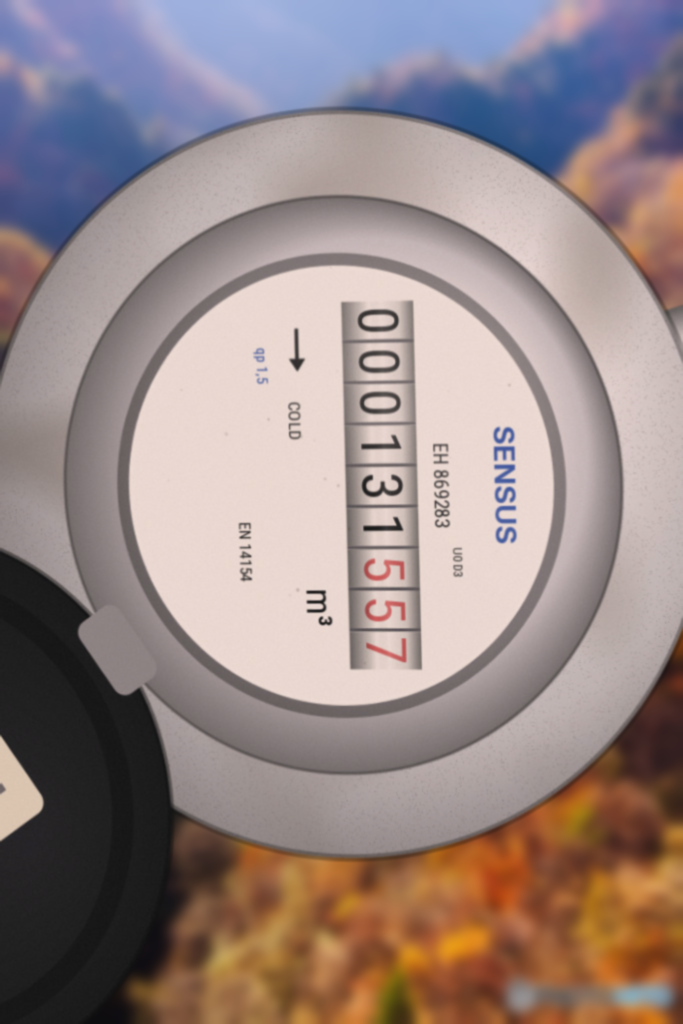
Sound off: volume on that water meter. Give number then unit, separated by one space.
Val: 131.557 m³
